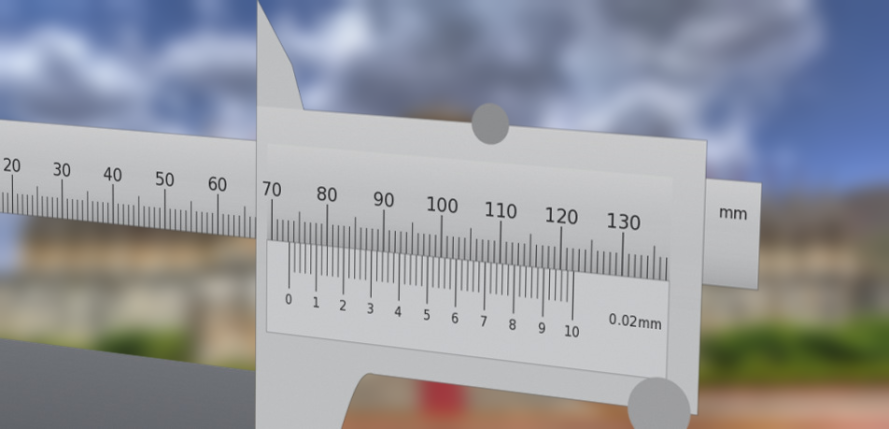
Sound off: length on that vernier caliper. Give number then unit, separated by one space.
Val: 73.2 mm
